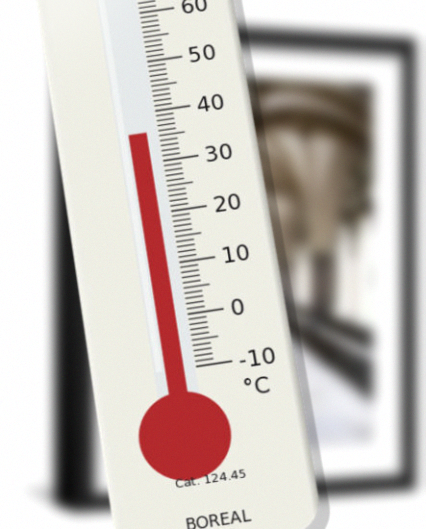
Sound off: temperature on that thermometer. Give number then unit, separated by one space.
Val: 36 °C
